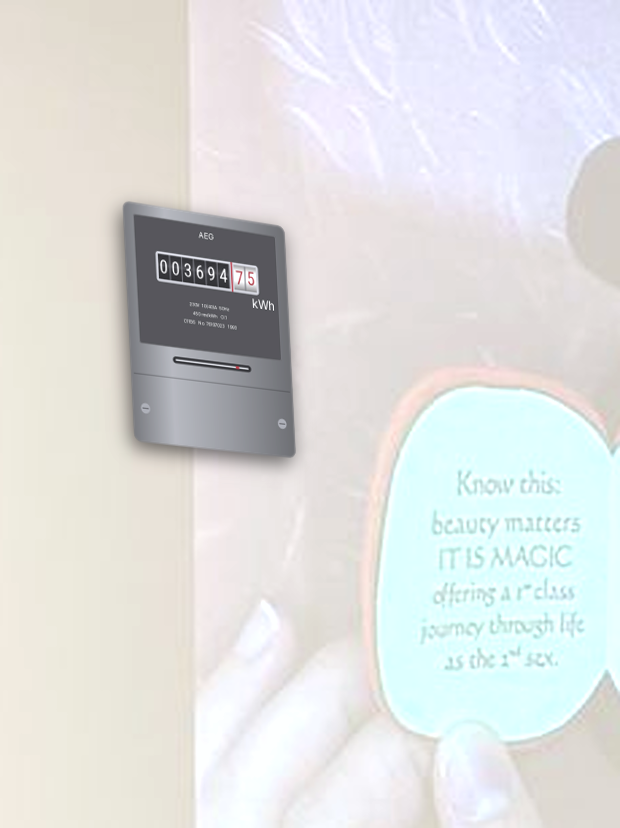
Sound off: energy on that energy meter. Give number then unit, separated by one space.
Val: 3694.75 kWh
